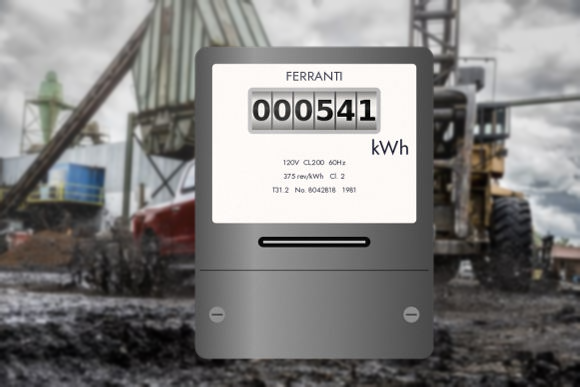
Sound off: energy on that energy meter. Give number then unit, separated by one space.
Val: 541 kWh
